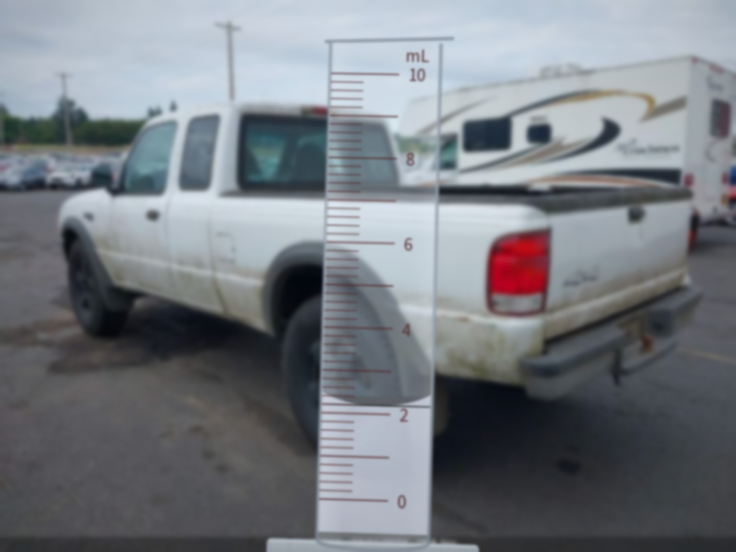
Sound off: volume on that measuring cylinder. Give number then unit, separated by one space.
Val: 2.2 mL
